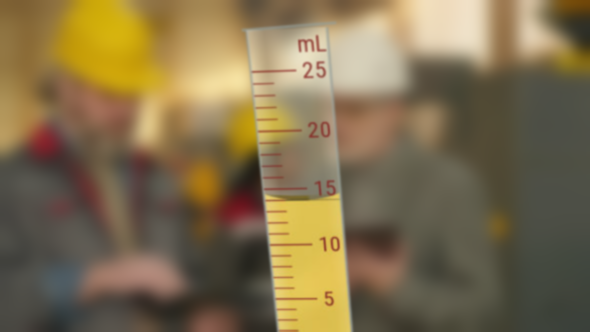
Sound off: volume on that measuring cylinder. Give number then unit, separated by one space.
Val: 14 mL
